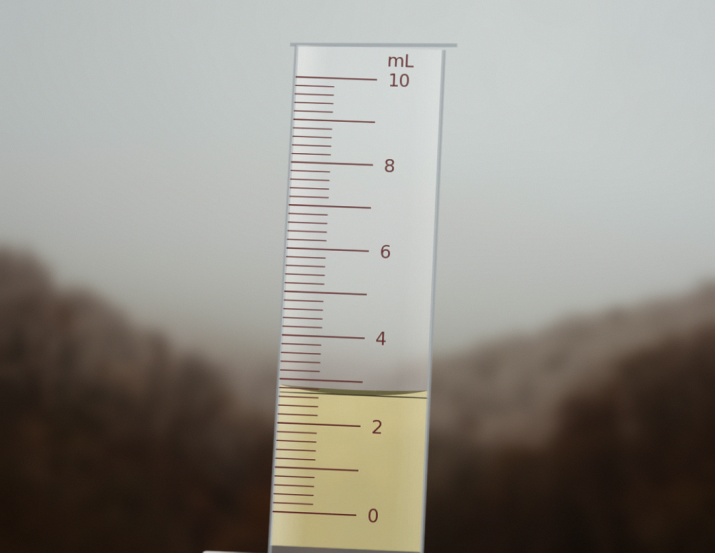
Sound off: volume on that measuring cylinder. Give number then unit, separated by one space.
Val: 2.7 mL
